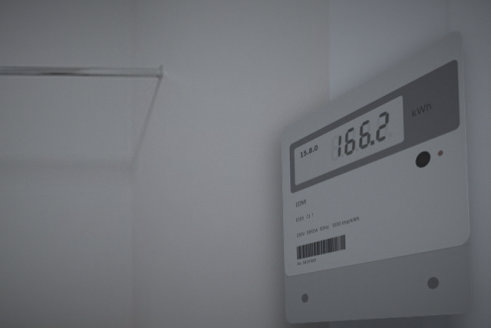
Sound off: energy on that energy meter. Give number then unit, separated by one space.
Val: 166.2 kWh
